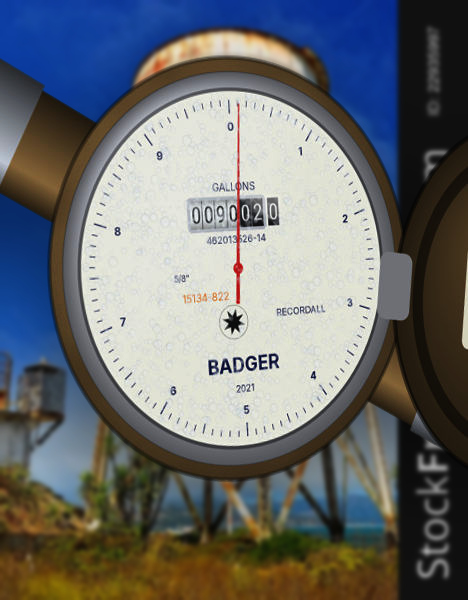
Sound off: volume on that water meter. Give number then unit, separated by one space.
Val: 90020.1 gal
